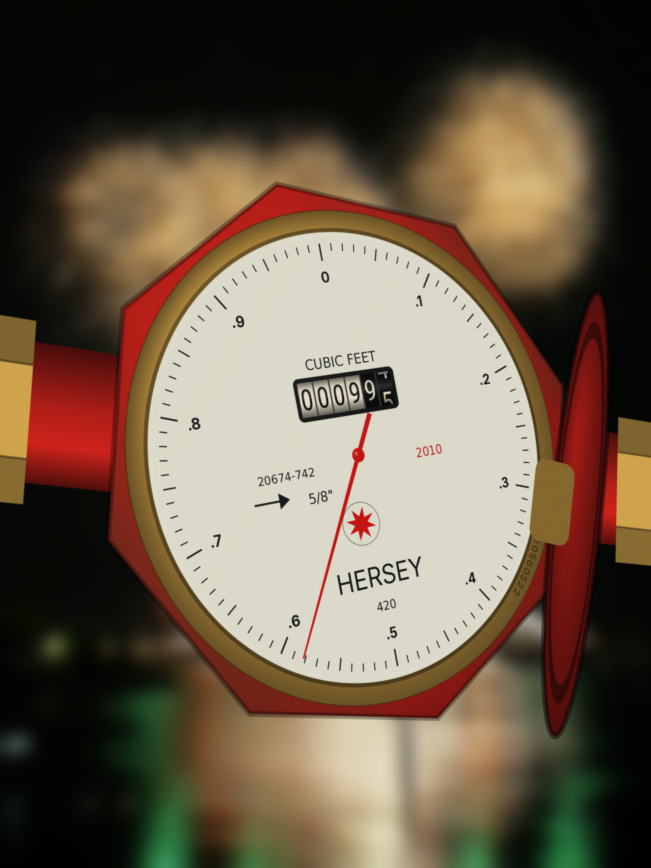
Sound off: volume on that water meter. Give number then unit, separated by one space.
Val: 994.58 ft³
